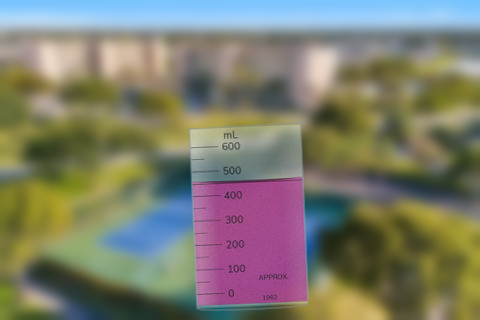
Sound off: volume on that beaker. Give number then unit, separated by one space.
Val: 450 mL
